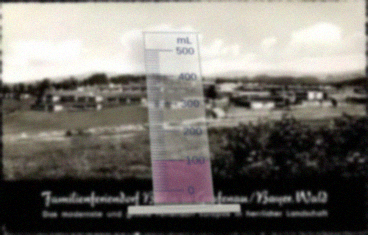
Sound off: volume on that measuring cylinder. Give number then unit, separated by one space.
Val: 100 mL
